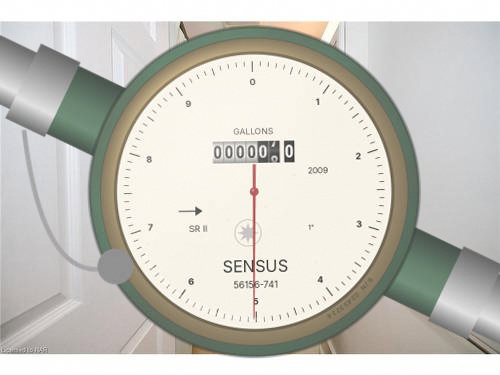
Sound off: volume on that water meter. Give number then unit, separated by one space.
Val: 75.0 gal
